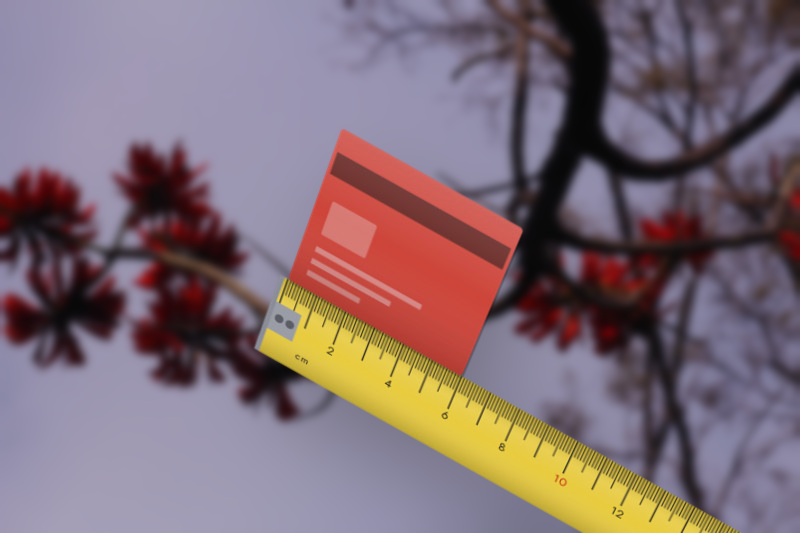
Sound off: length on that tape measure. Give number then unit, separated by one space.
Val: 6 cm
